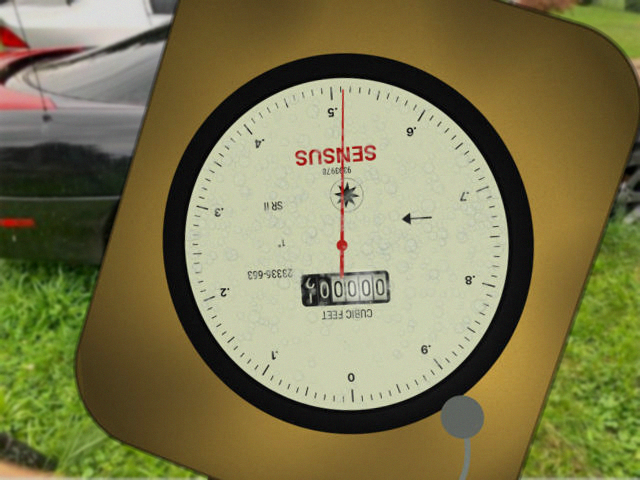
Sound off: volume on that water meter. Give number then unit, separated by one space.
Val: 1.51 ft³
